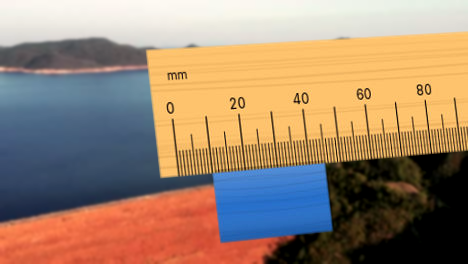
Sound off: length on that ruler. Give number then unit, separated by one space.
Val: 35 mm
